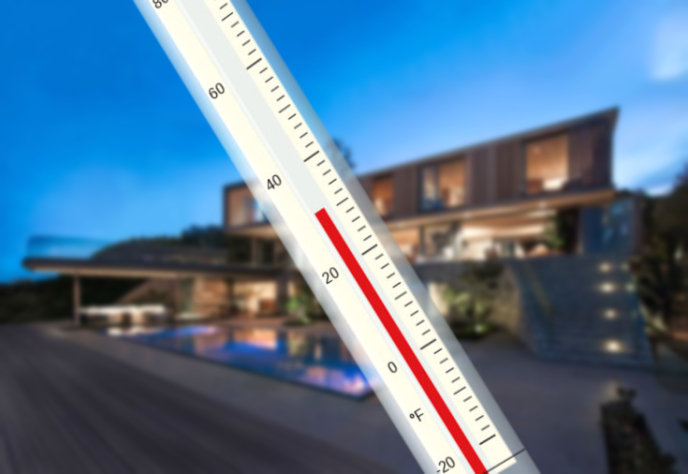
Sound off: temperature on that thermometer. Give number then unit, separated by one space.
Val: 31 °F
